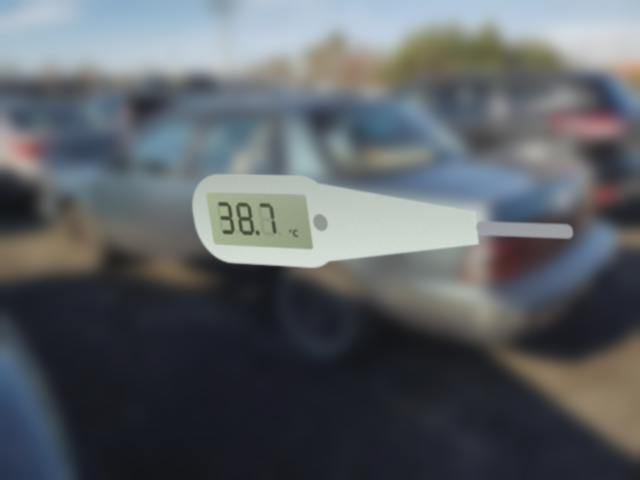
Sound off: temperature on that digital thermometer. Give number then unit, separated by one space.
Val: 38.7 °C
